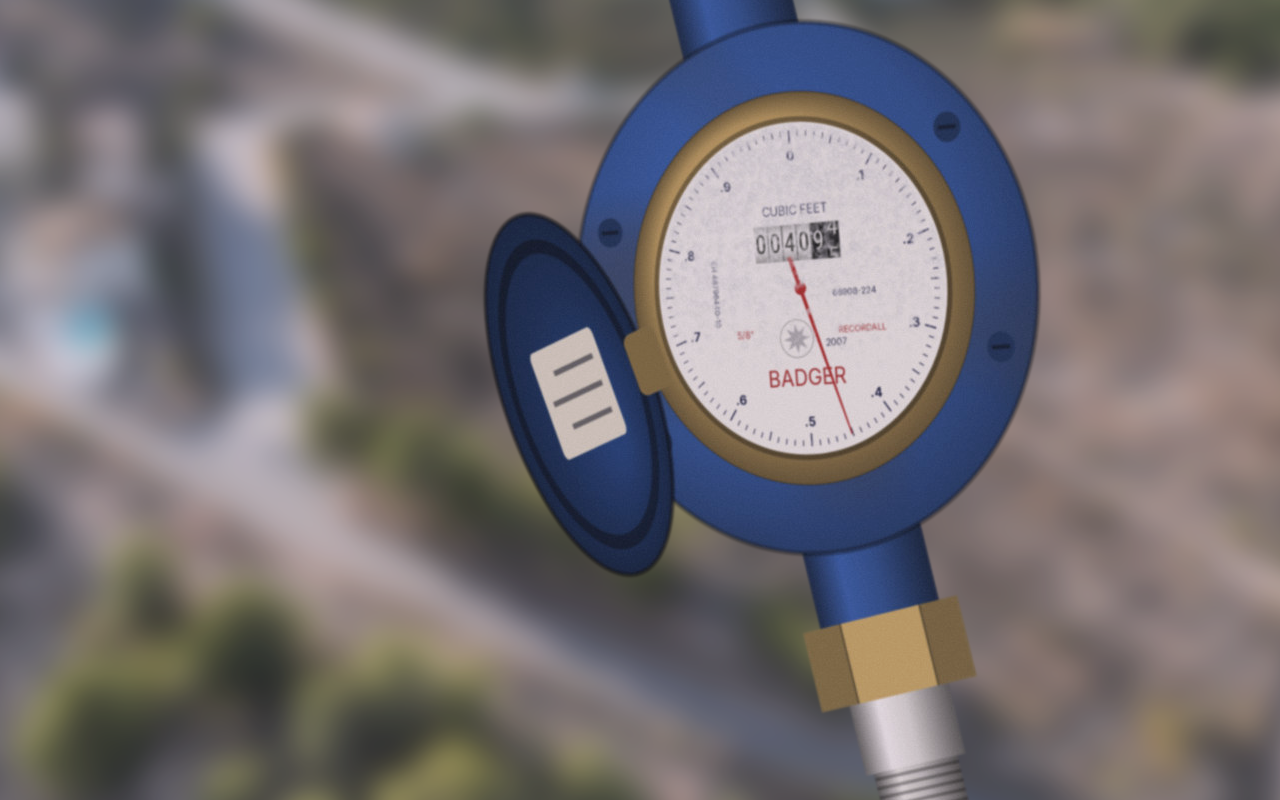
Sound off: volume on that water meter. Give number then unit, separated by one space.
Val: 4094.45 ft³
